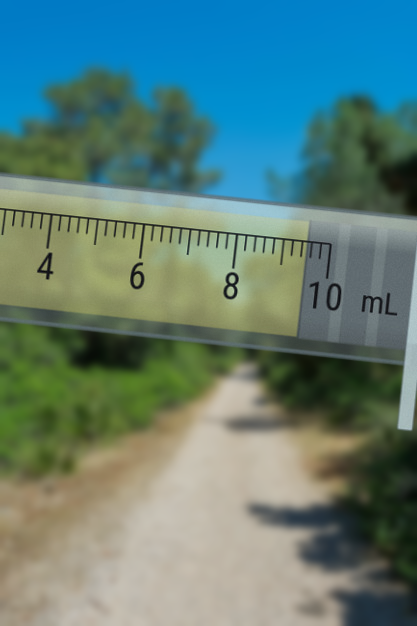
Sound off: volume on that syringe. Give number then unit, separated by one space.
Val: 9.5 mL
